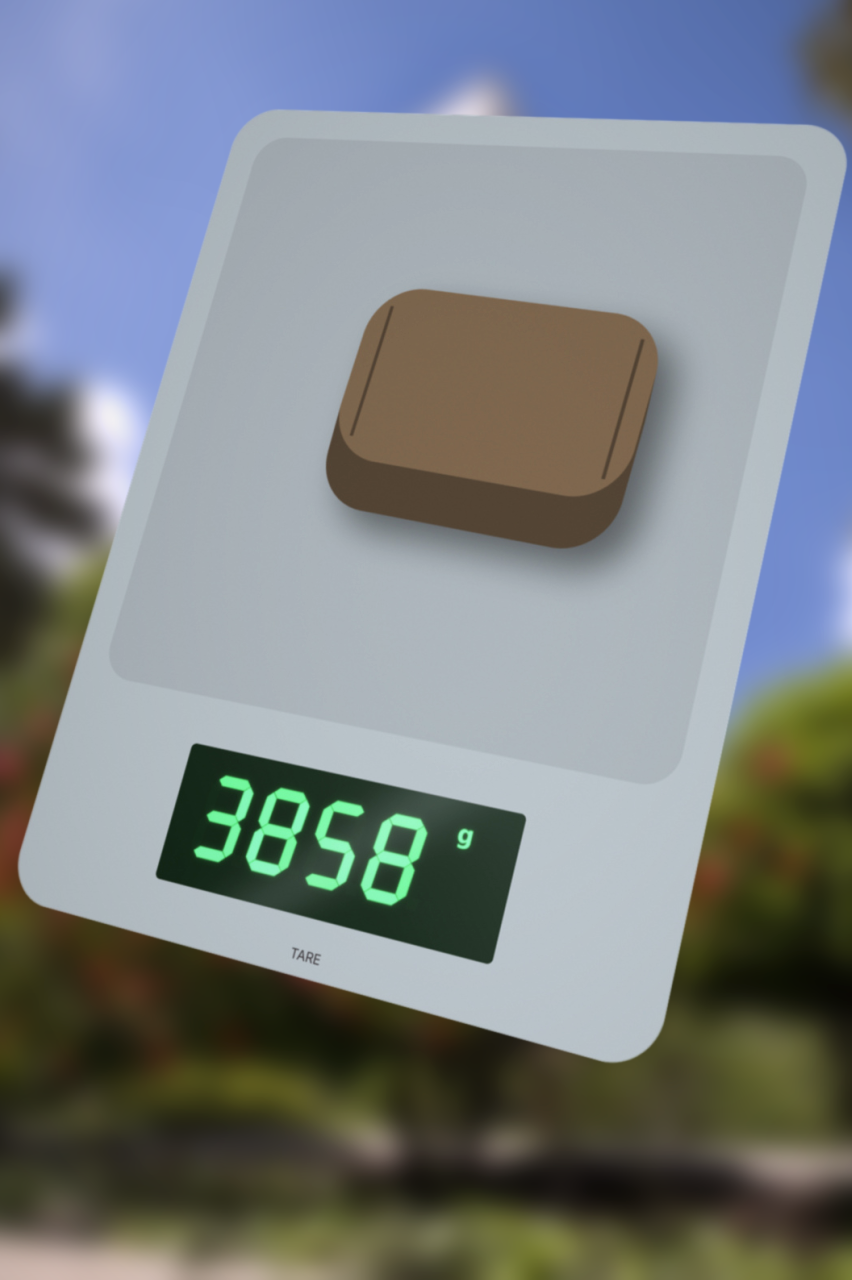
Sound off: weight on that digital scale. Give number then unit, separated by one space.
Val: 3858 g
